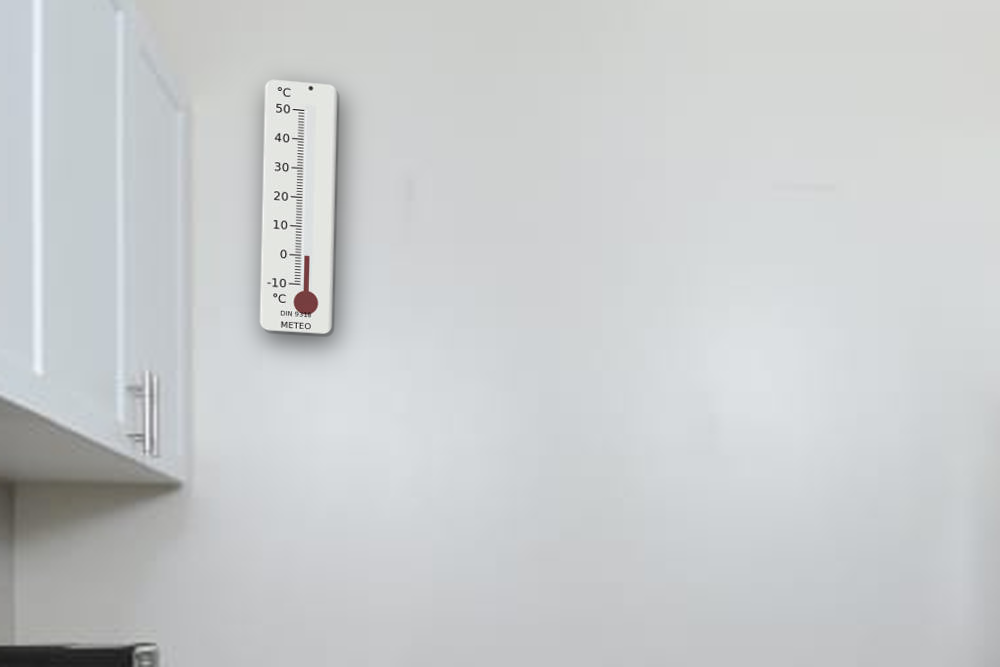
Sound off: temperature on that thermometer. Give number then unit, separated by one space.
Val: 0 °C
